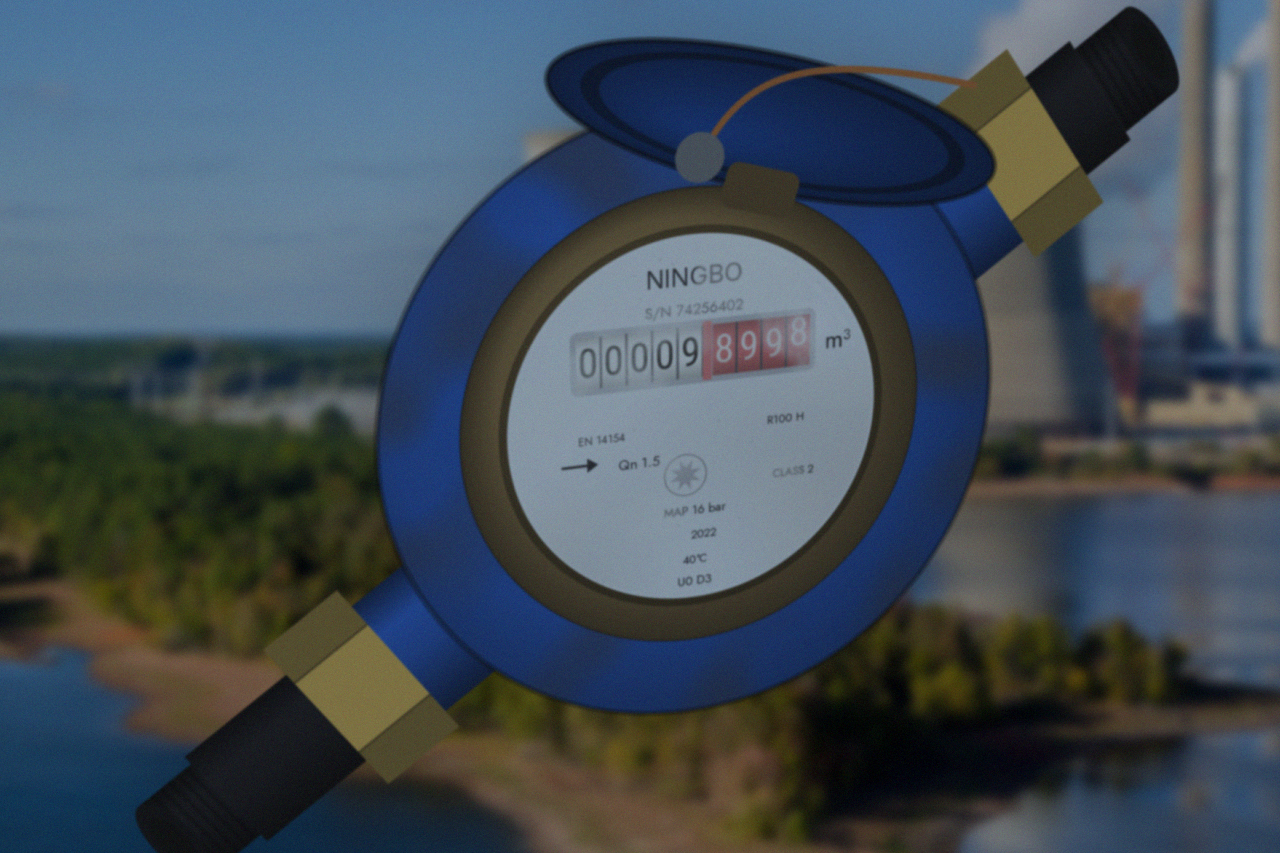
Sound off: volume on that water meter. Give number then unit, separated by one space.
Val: 9.8998 m³
